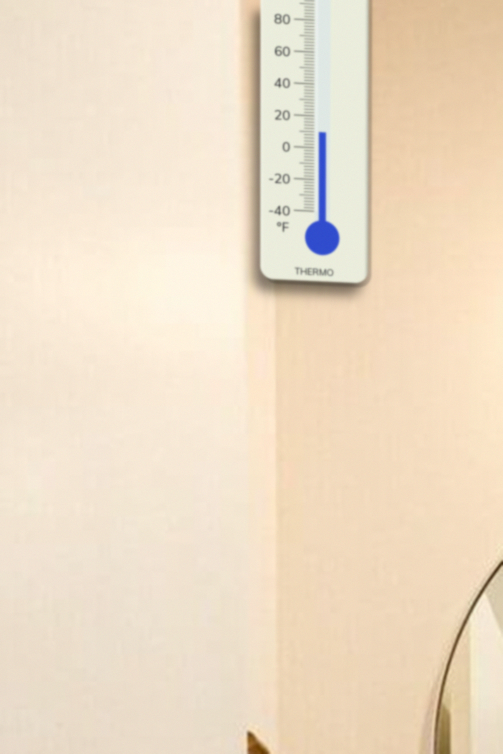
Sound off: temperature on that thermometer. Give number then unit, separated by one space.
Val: 10 °F
